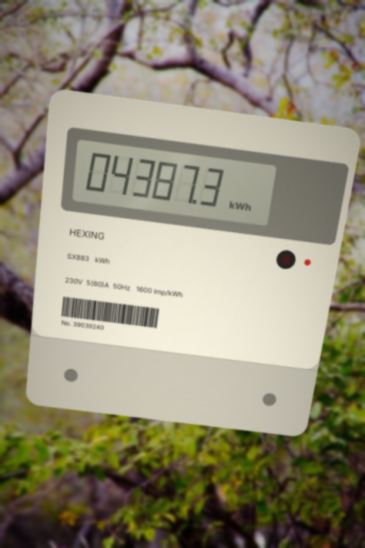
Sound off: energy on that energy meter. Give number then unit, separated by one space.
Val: 4387.3 kWh
